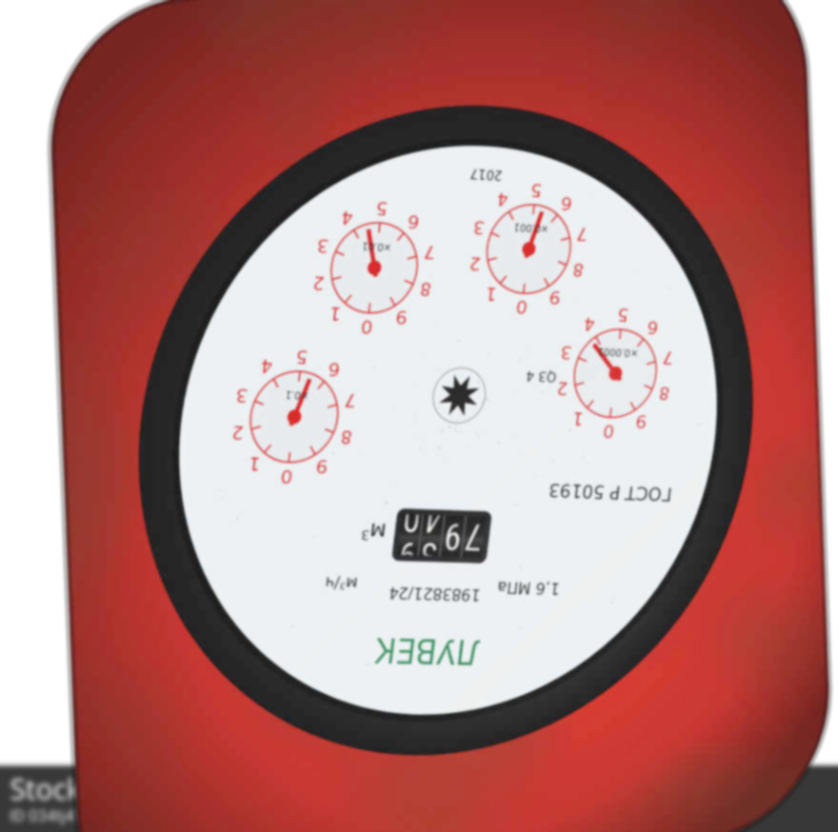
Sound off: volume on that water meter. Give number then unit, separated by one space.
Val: 7939.5453 m³
